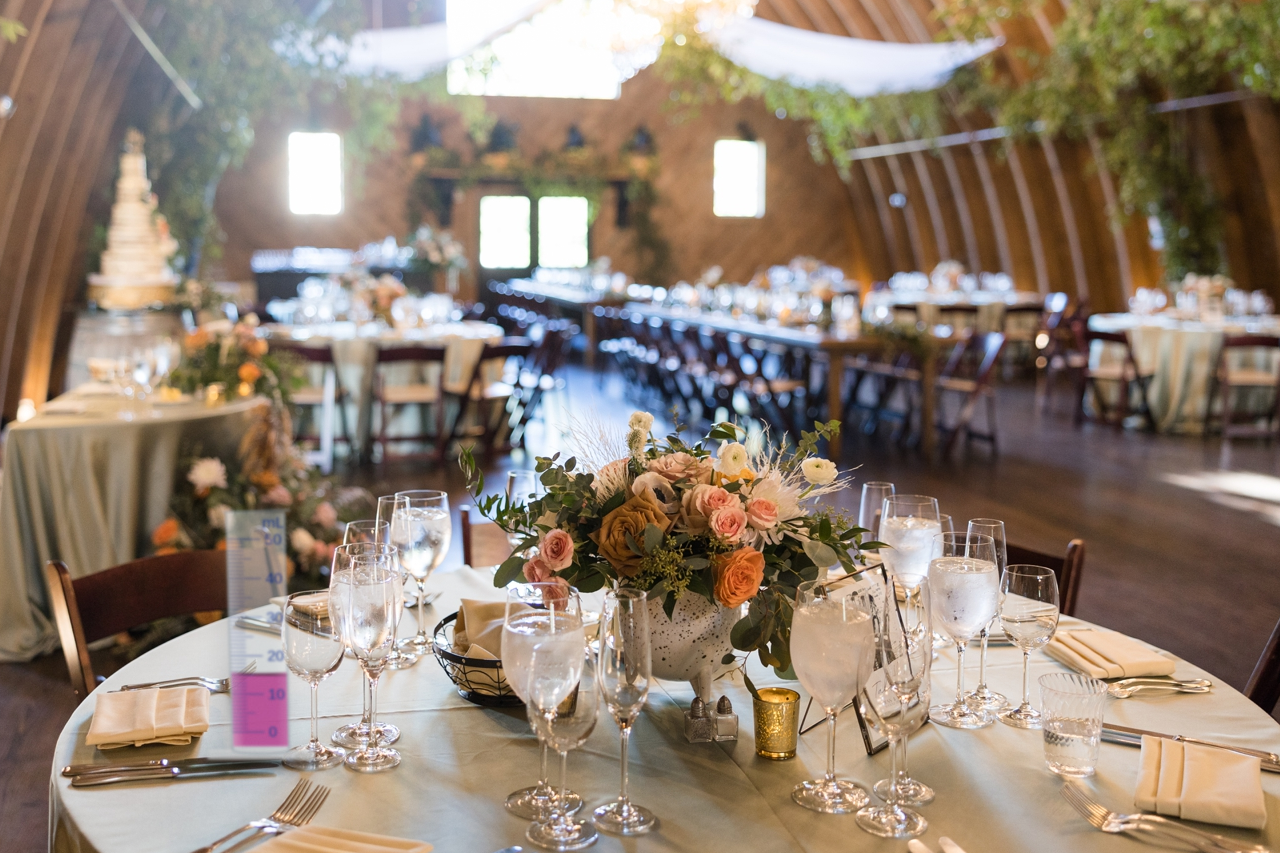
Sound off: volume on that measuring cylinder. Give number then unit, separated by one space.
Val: 15 mL
